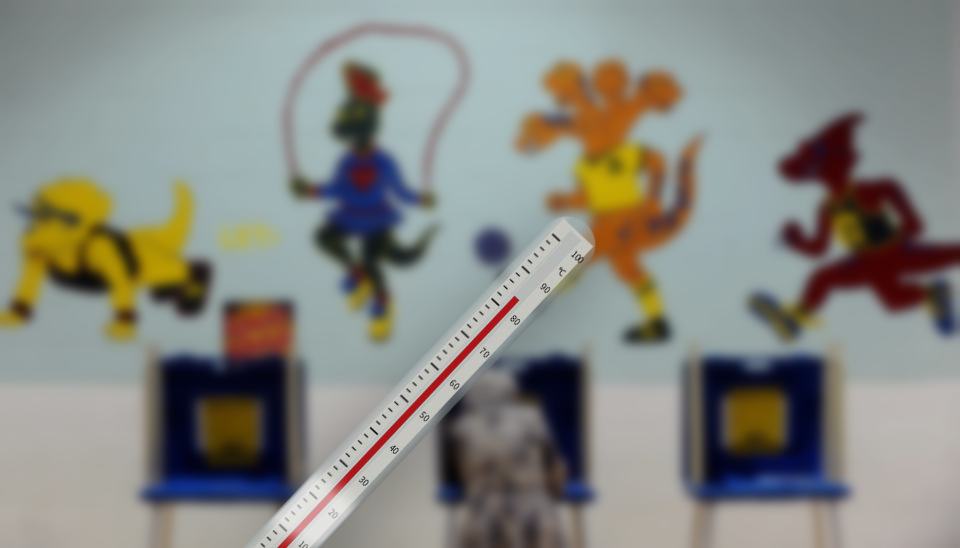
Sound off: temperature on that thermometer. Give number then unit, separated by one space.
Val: 84 °C
